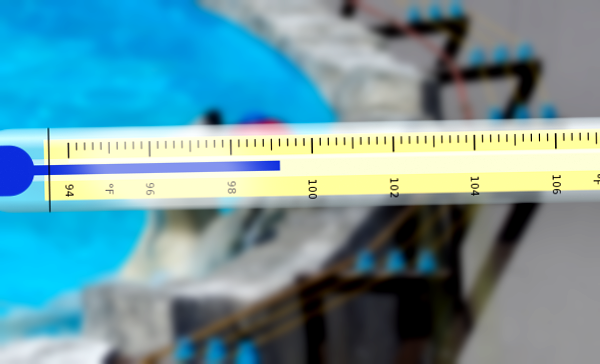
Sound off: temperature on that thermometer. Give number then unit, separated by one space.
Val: 99.2 °F
